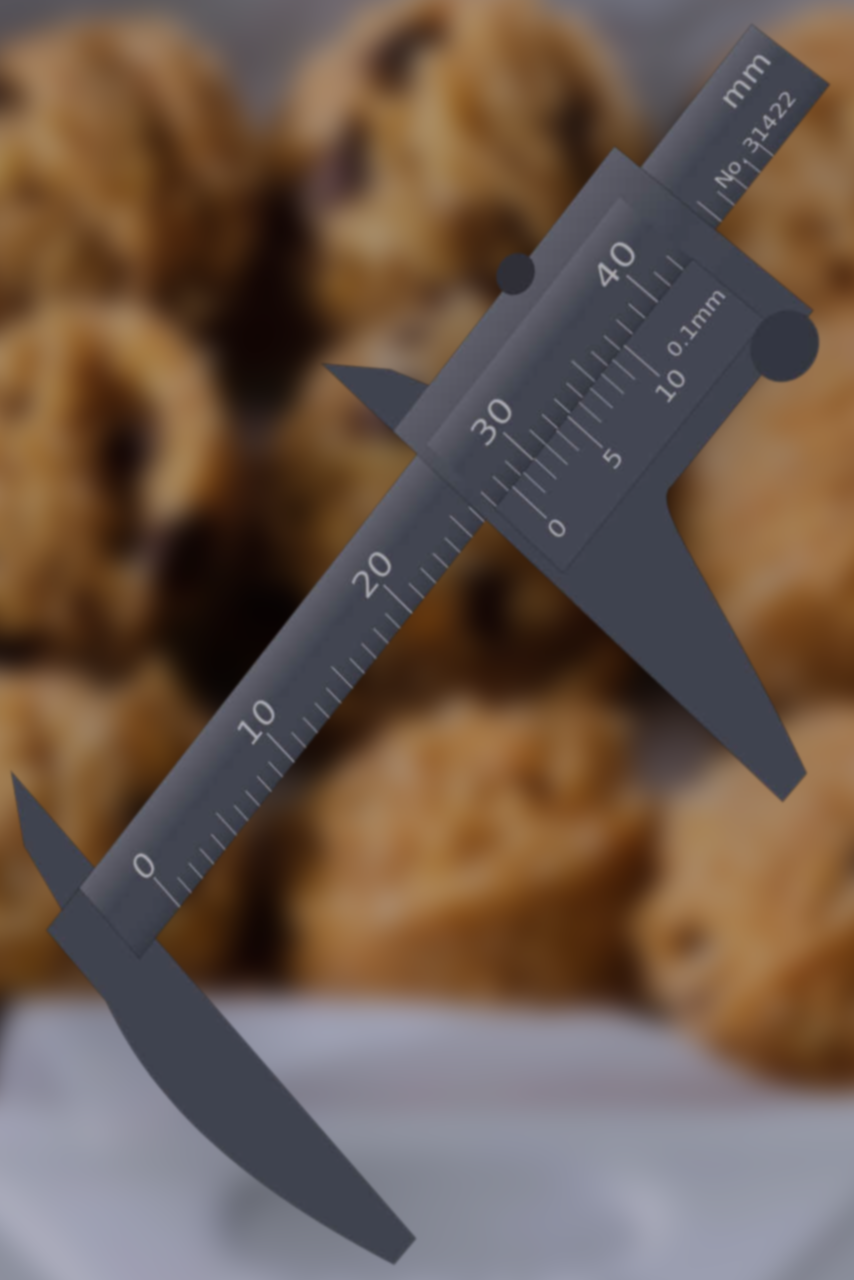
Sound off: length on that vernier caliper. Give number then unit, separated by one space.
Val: 28.3 mm
